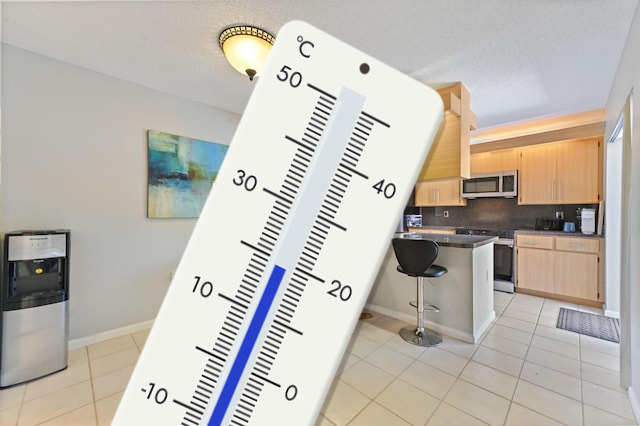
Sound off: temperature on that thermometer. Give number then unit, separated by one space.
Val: 19 °C
